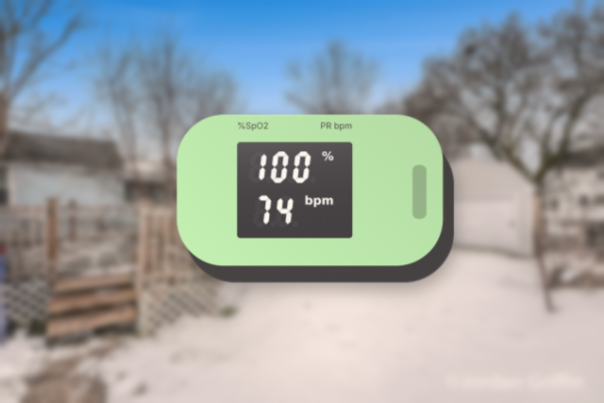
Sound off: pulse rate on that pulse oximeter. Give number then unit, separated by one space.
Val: 74 bpm
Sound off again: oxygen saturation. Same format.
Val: 100 %
